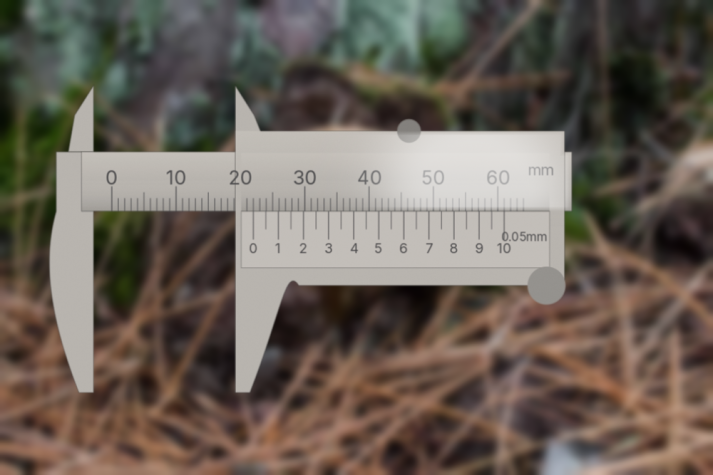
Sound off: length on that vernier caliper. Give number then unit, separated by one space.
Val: 22.0 mm
